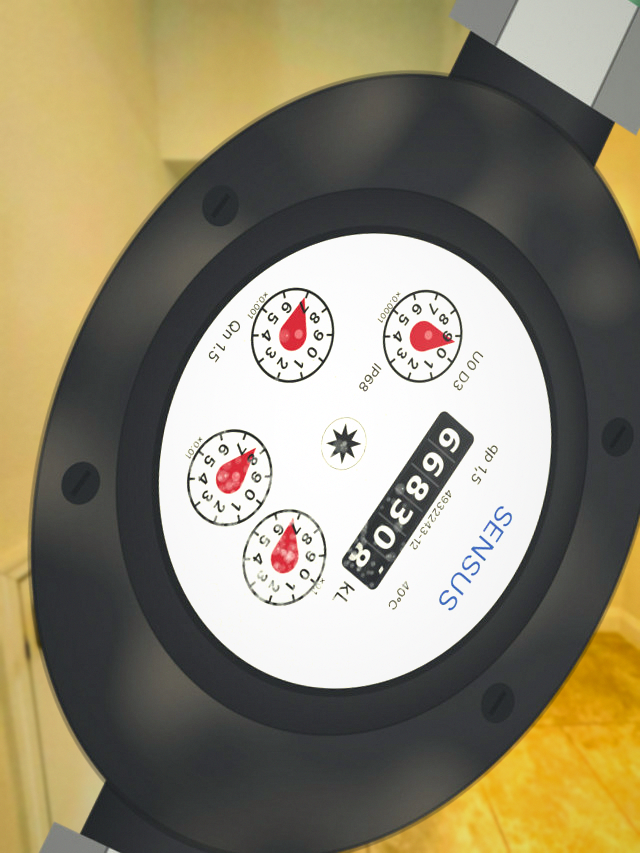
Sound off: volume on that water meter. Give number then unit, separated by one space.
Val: 668307.6769 kL
